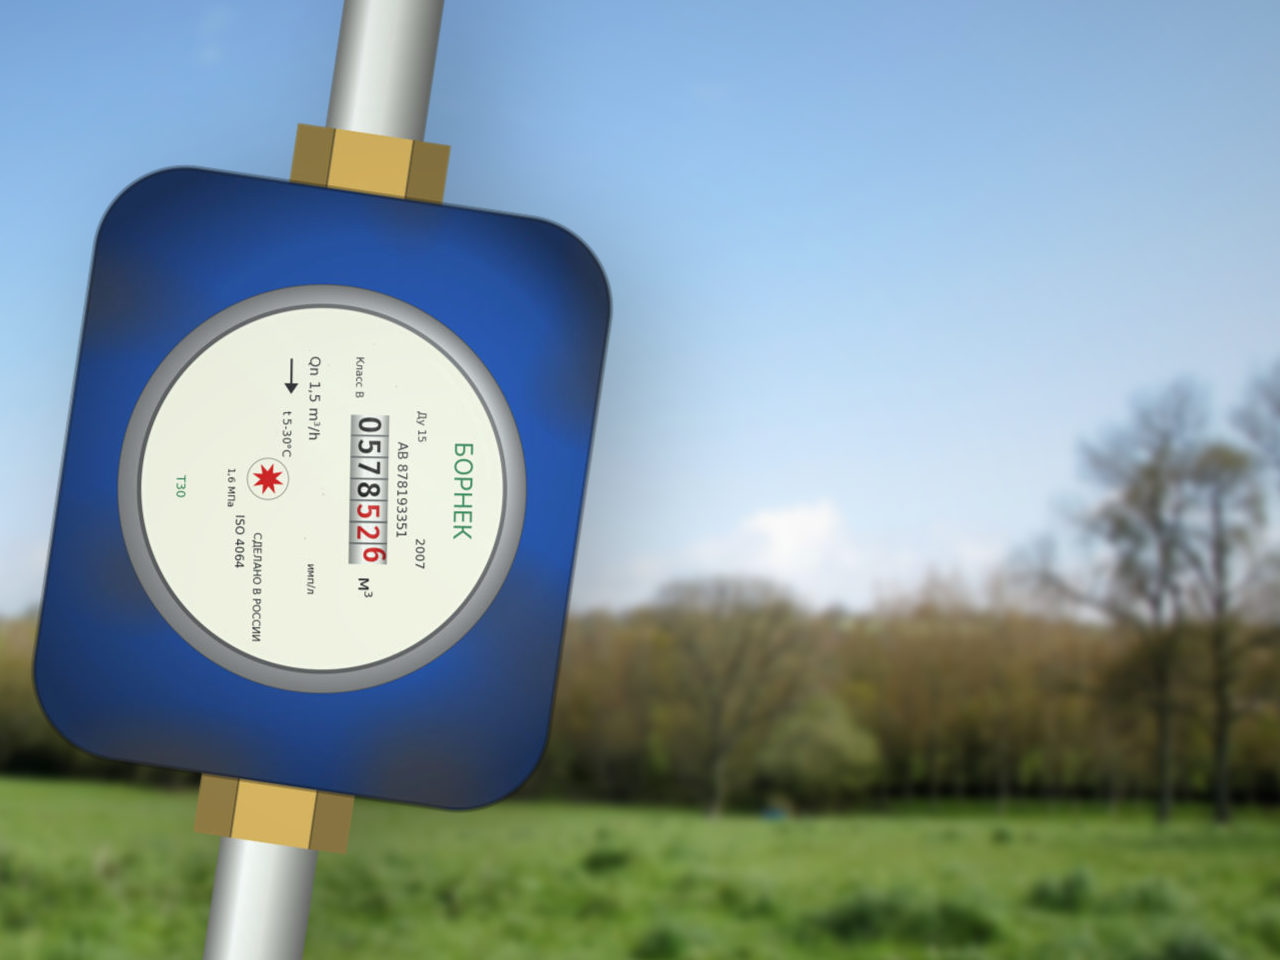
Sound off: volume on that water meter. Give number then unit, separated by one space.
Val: 578.526 m³
